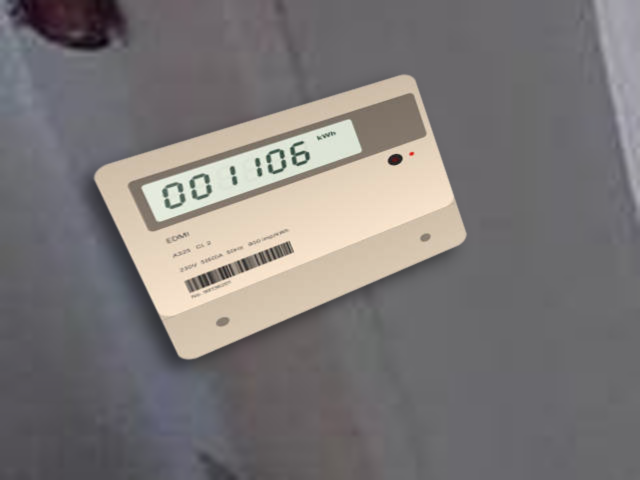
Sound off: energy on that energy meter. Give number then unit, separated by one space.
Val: 1106 kWh
